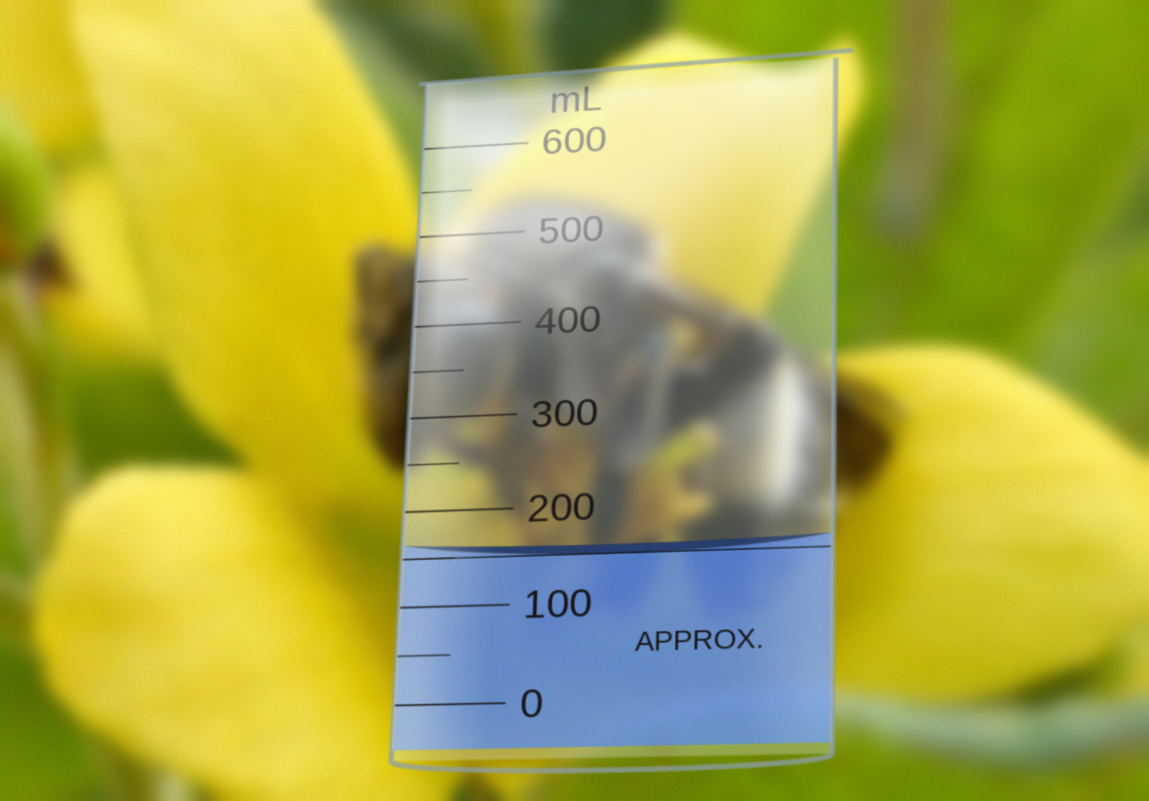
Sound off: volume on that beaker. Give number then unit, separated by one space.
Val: 150 mL
